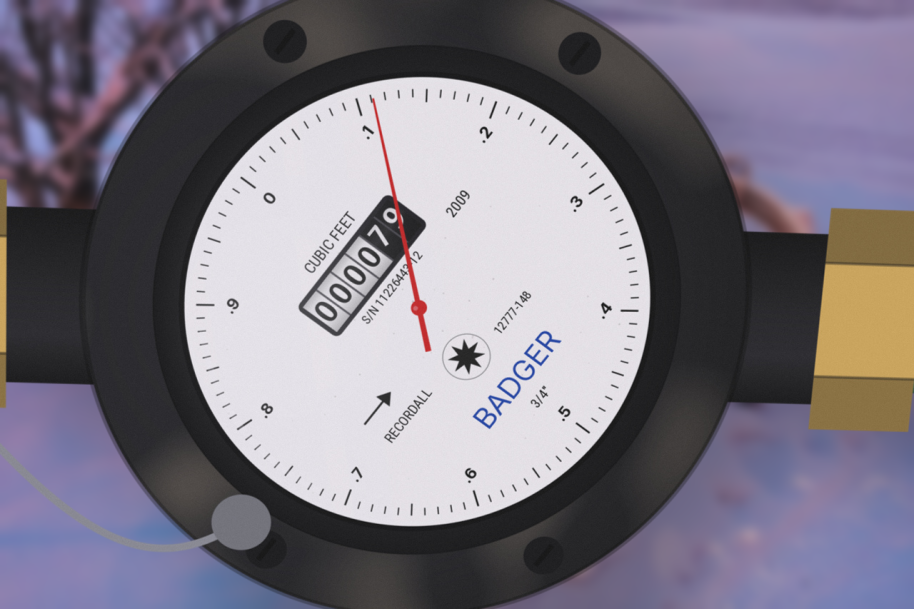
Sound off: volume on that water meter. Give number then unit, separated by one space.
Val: 79.11 ft³
